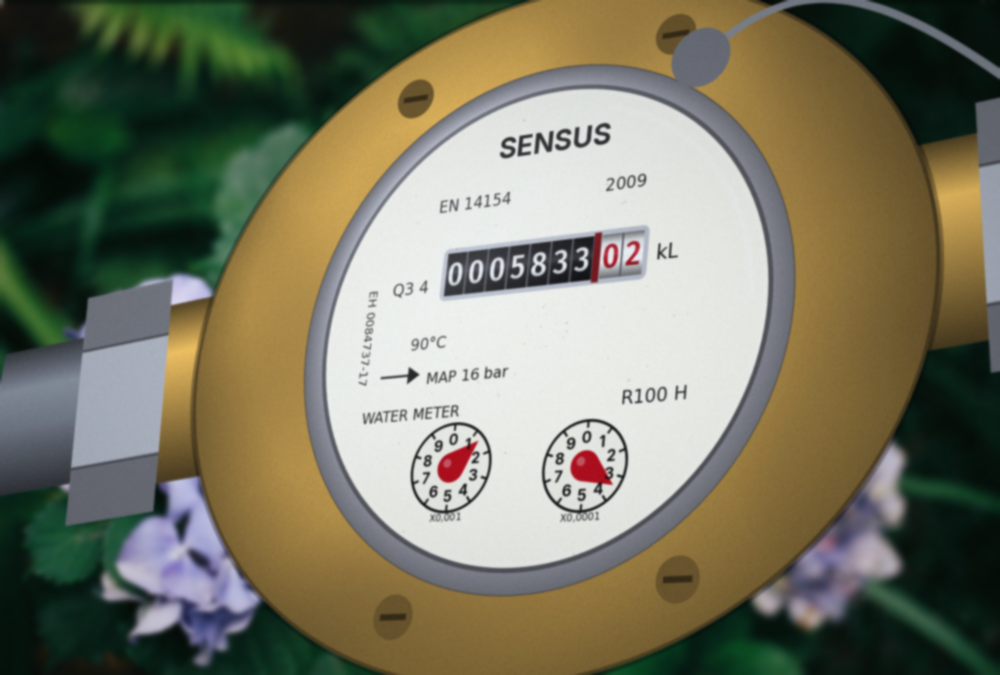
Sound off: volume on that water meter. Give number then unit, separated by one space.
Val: 5833.0213 kL
